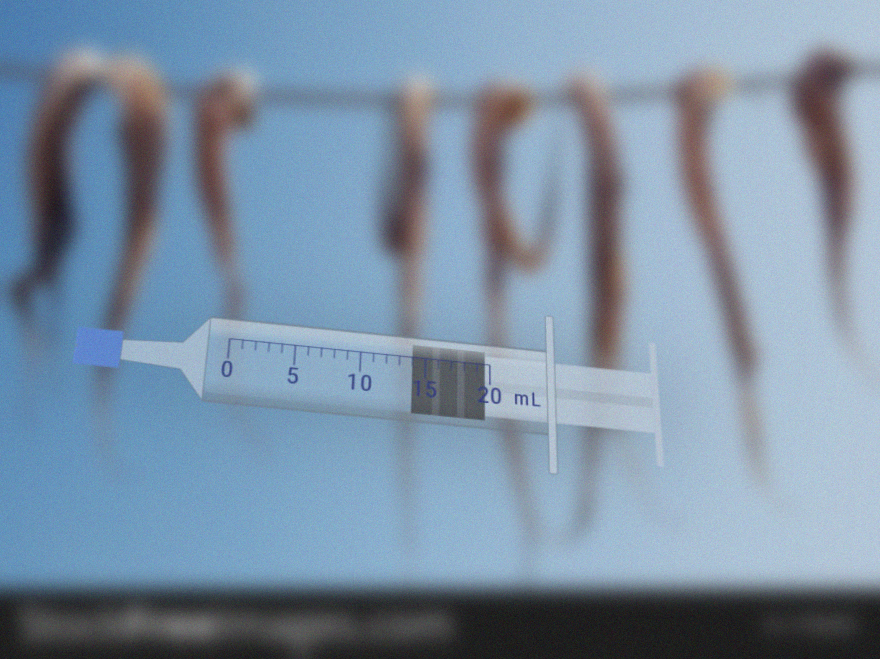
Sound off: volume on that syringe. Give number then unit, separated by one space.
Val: 14 mL
